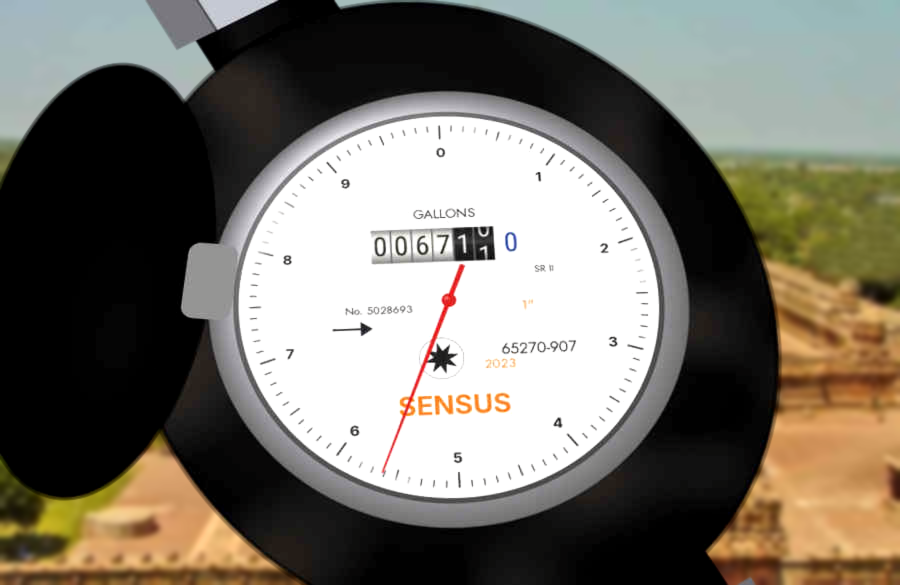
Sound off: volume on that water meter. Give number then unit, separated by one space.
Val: 67105.6 gal
